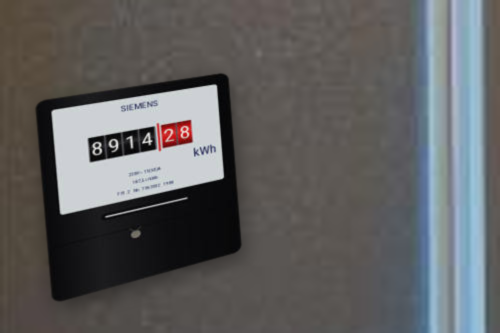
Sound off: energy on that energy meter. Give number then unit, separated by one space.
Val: 8914.28 kWh
